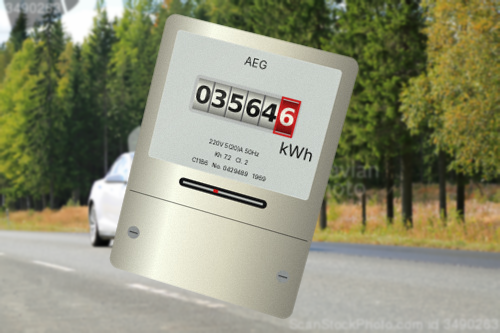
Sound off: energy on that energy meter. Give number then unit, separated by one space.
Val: 3564.6 kWh
